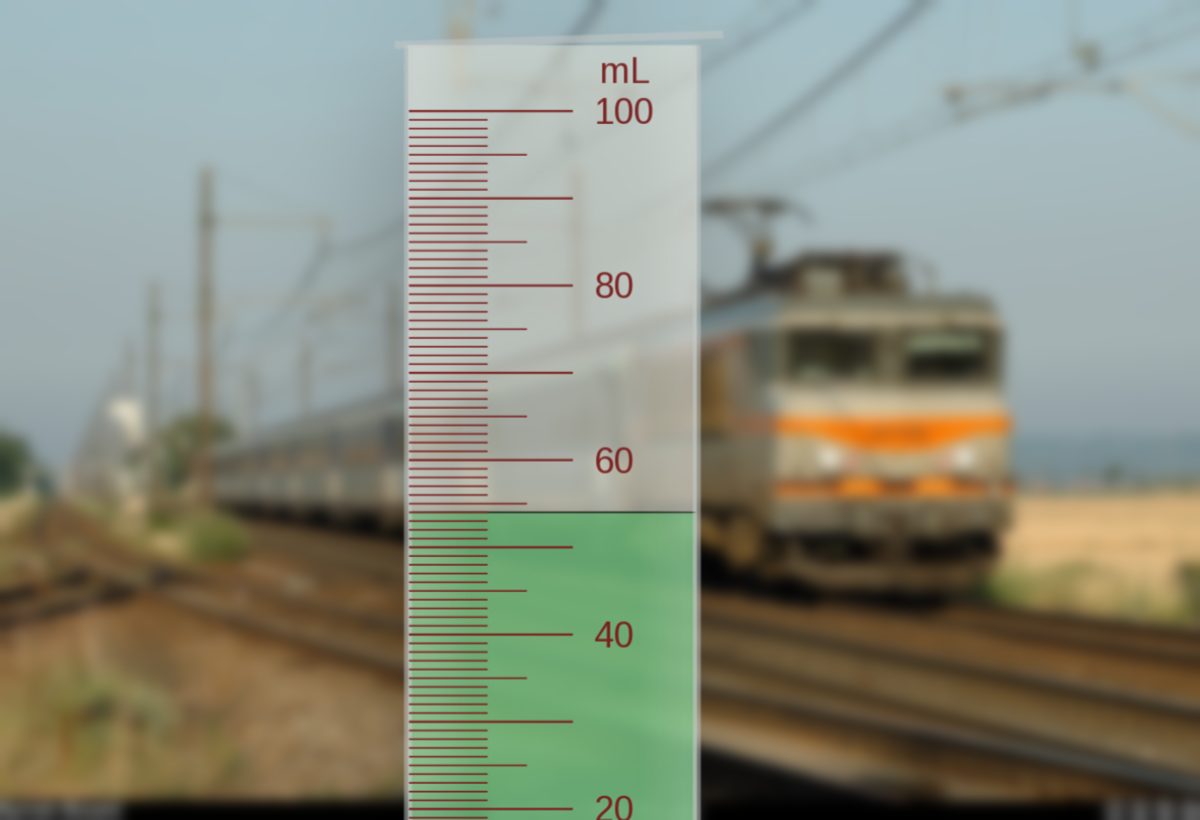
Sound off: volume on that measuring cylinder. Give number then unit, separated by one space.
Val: 54 mL
